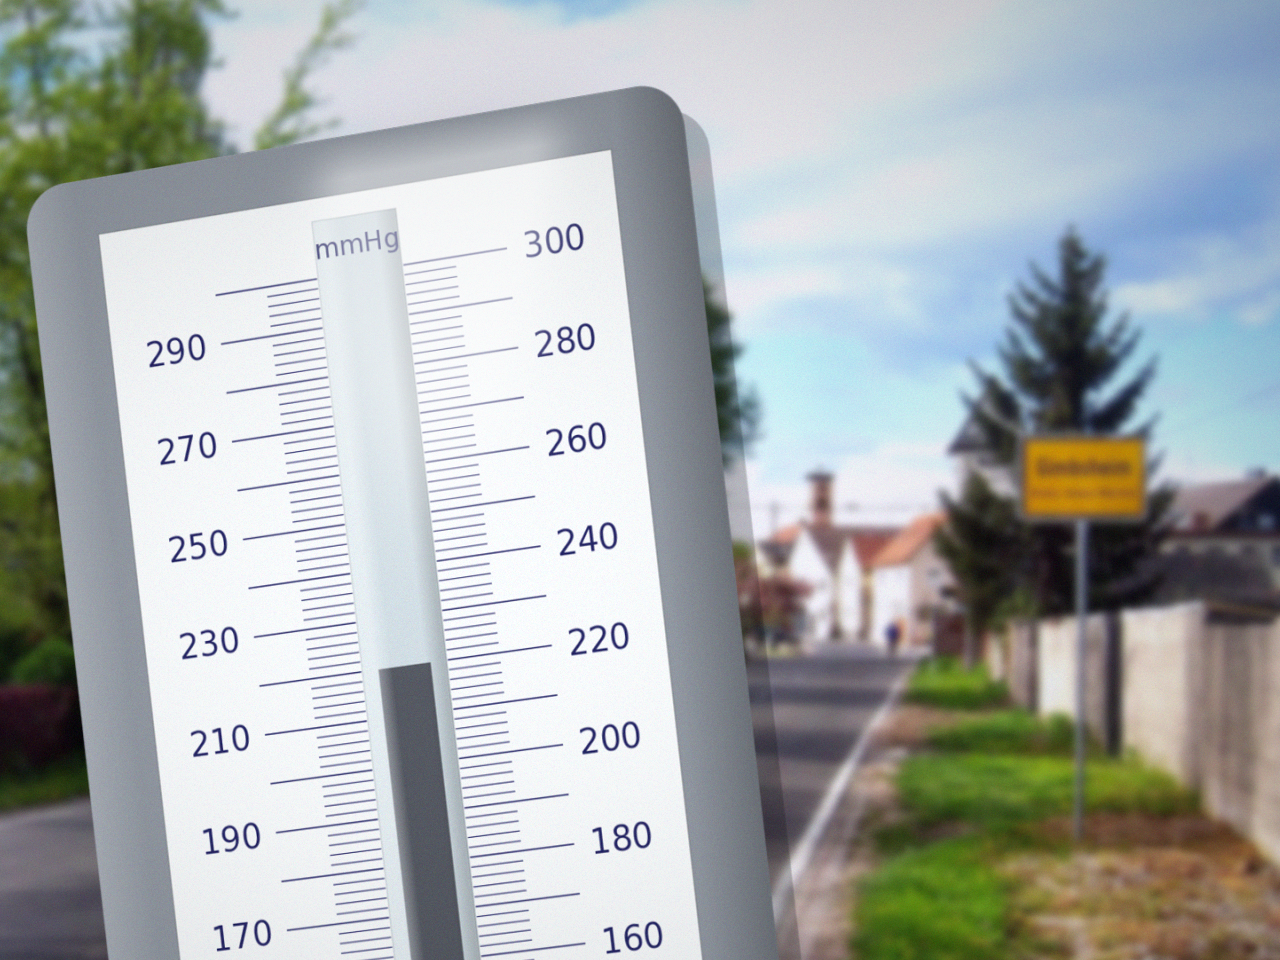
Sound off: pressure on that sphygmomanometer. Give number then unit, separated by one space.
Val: 220 mmHg
